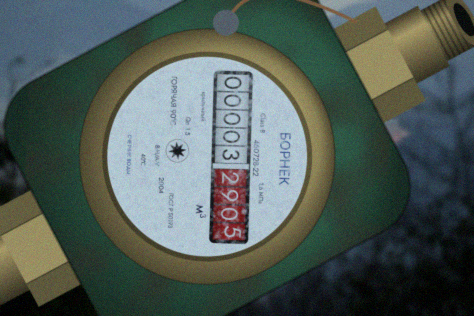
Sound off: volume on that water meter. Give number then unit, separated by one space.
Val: 3.2905 m³
